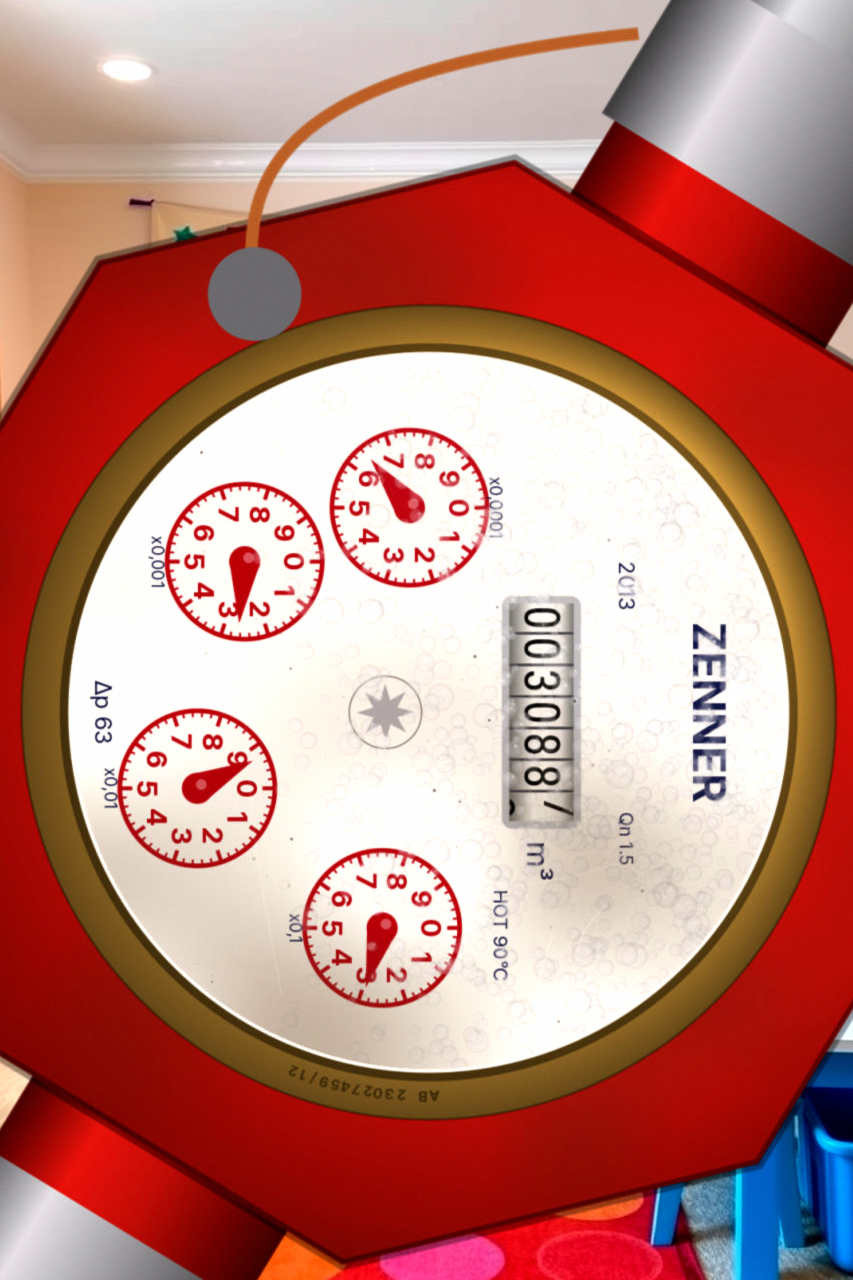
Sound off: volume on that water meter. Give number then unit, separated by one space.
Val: 30887.2926 m³
